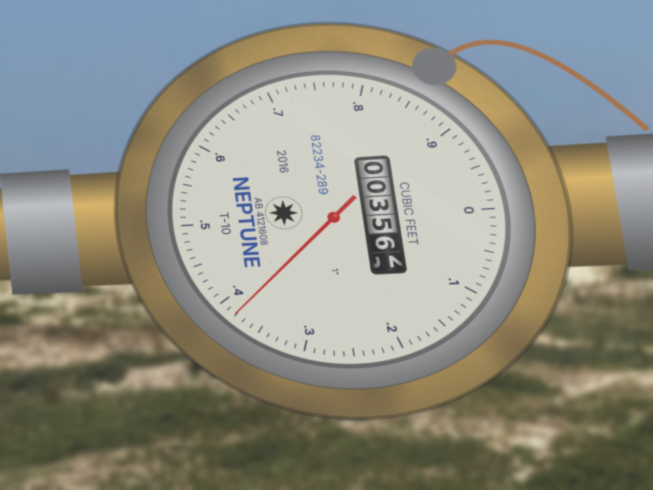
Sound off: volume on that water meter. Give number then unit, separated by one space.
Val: 3562.38 ft³
